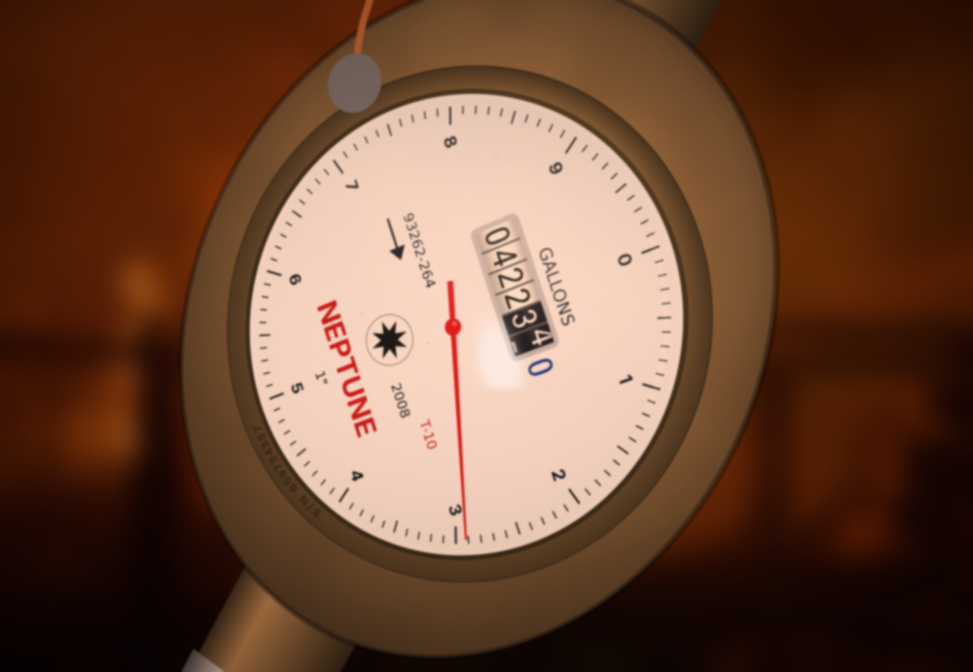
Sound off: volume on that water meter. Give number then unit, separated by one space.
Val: 422342.9 gal
